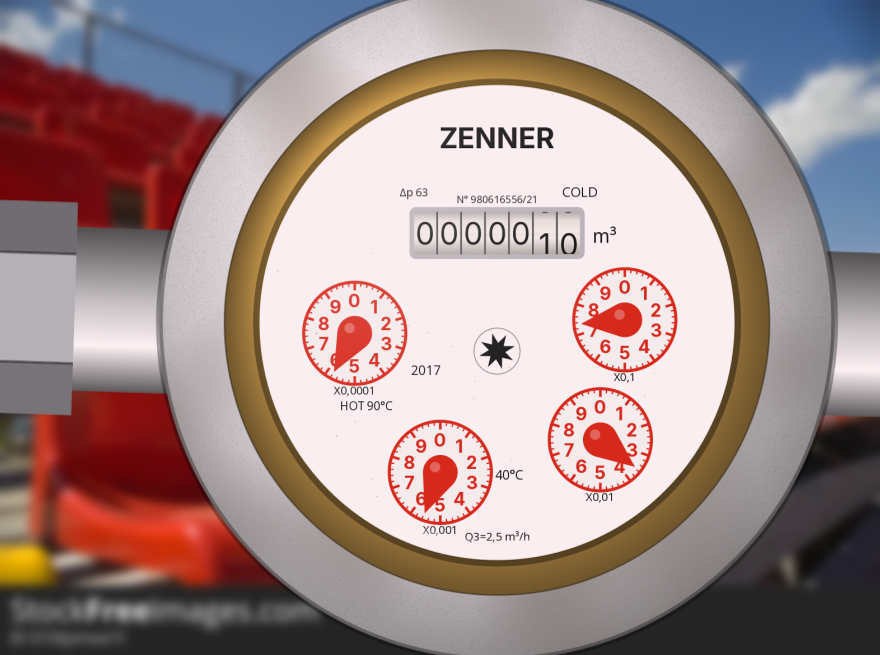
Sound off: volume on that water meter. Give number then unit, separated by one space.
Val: 9.7355 m³
